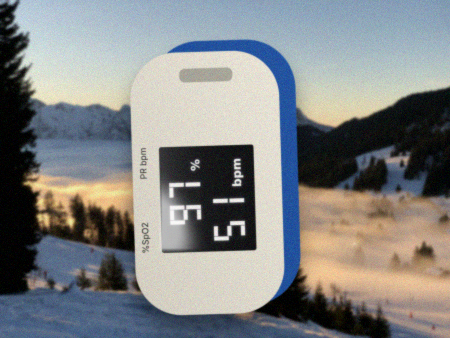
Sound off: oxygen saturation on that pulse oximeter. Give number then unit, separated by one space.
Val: 97 %
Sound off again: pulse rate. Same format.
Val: 51 bpm
